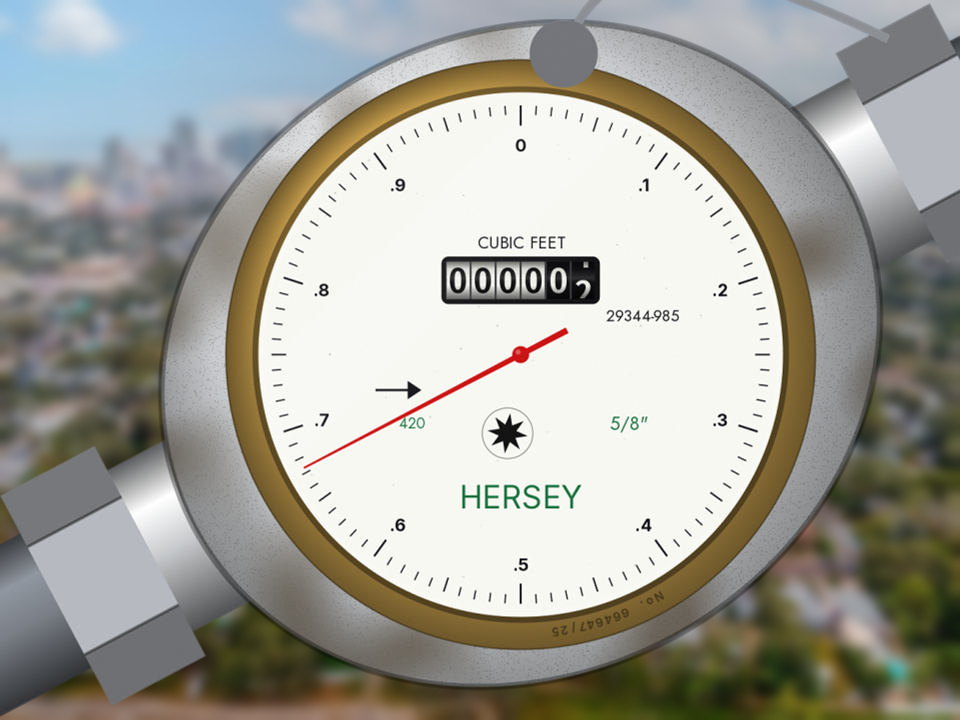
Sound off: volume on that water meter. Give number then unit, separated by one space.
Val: 1.67 ft³
